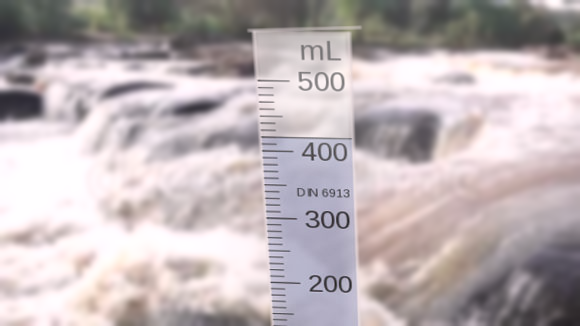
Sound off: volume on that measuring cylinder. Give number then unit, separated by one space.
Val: 420 mL
